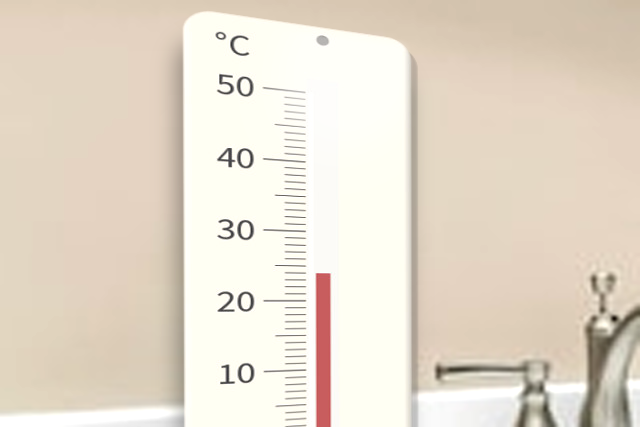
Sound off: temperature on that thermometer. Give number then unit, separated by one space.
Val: 24 °C
